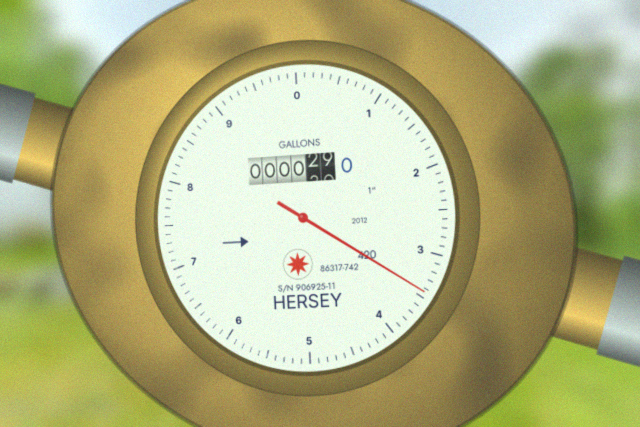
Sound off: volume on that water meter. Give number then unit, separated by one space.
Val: 293.4 gal
